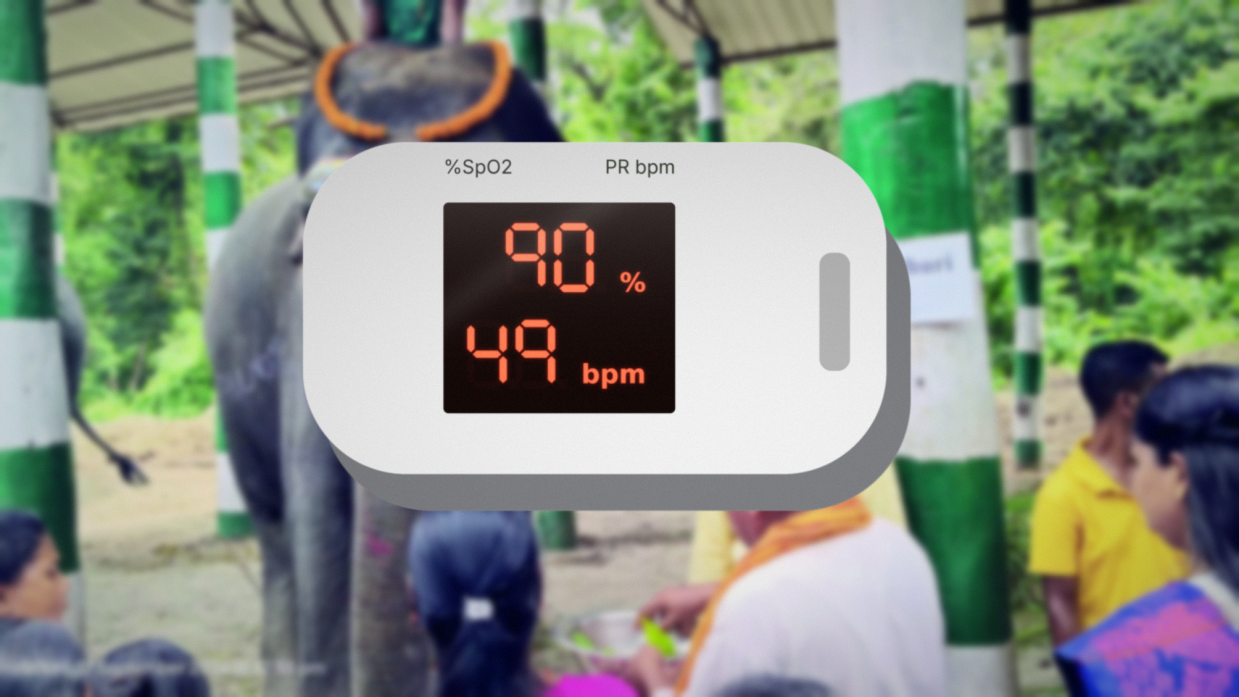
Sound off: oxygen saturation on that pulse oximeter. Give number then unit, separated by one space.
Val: 90 %
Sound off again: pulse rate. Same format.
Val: 49 bpm
